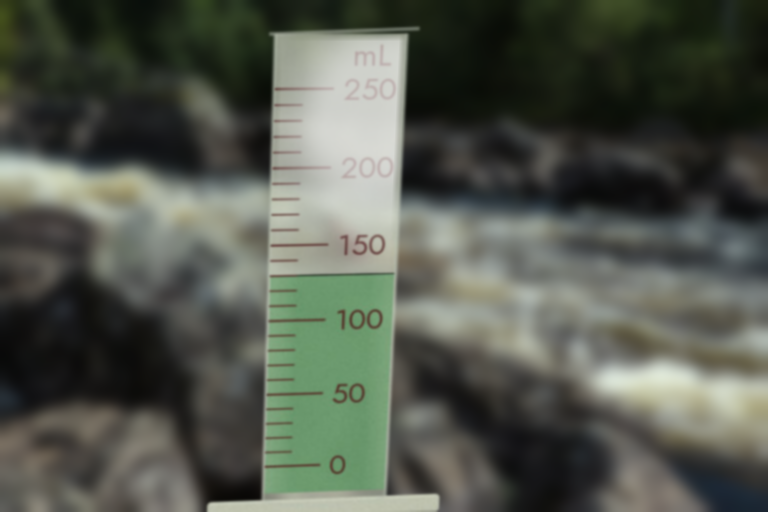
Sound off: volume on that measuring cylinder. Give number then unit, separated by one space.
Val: 130 mL
